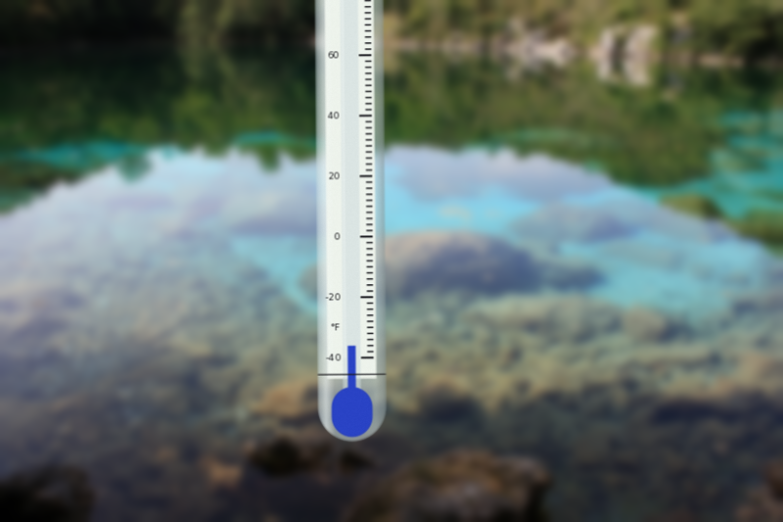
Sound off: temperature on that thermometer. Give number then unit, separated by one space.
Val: -36 °F
